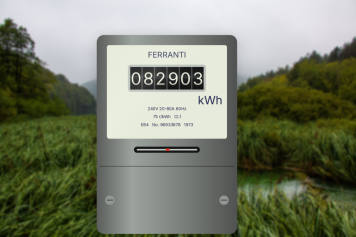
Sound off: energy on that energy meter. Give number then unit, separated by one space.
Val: 82903 kWh
